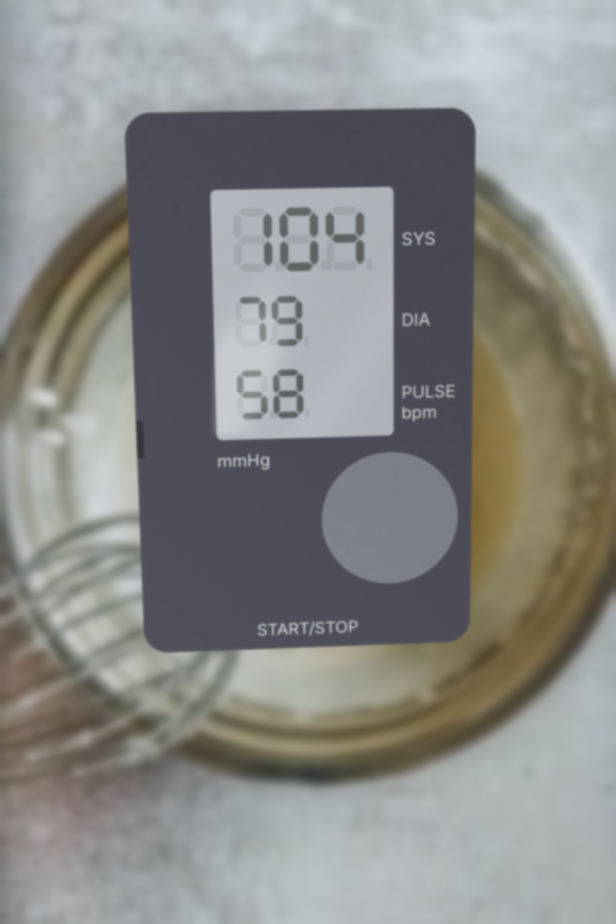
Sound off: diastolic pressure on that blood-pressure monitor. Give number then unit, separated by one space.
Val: 79 mmHg
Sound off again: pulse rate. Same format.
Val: 58 bpm
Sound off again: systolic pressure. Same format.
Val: 104 mmHg
